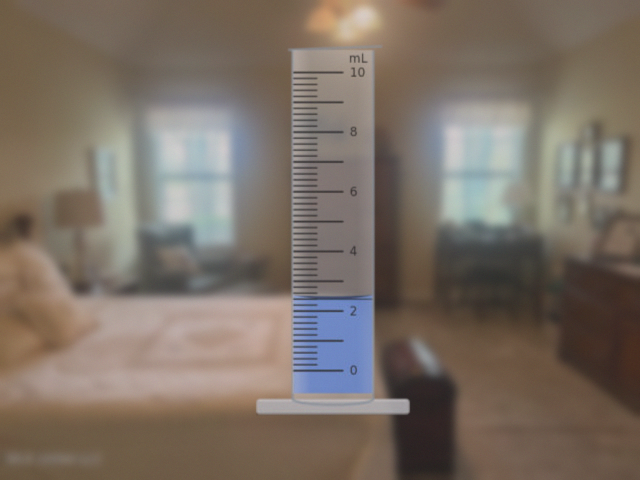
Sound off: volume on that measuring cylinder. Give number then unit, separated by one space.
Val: 2.4 mL
